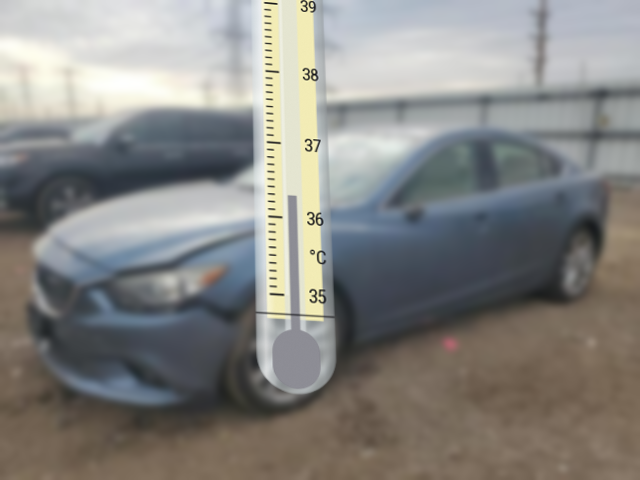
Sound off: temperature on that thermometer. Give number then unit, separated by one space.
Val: 36.3 °C
